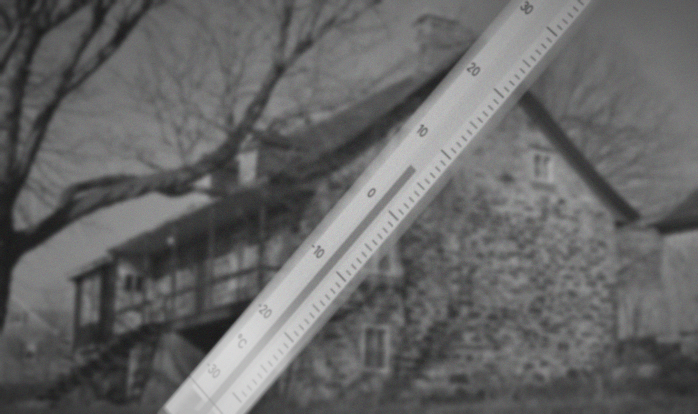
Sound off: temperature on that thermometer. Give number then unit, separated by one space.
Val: 6 °C
